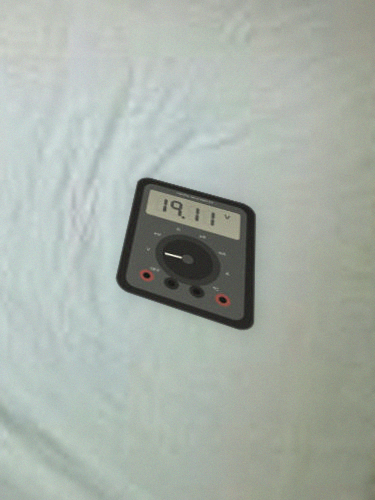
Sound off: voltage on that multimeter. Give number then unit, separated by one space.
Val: 19.11 V
